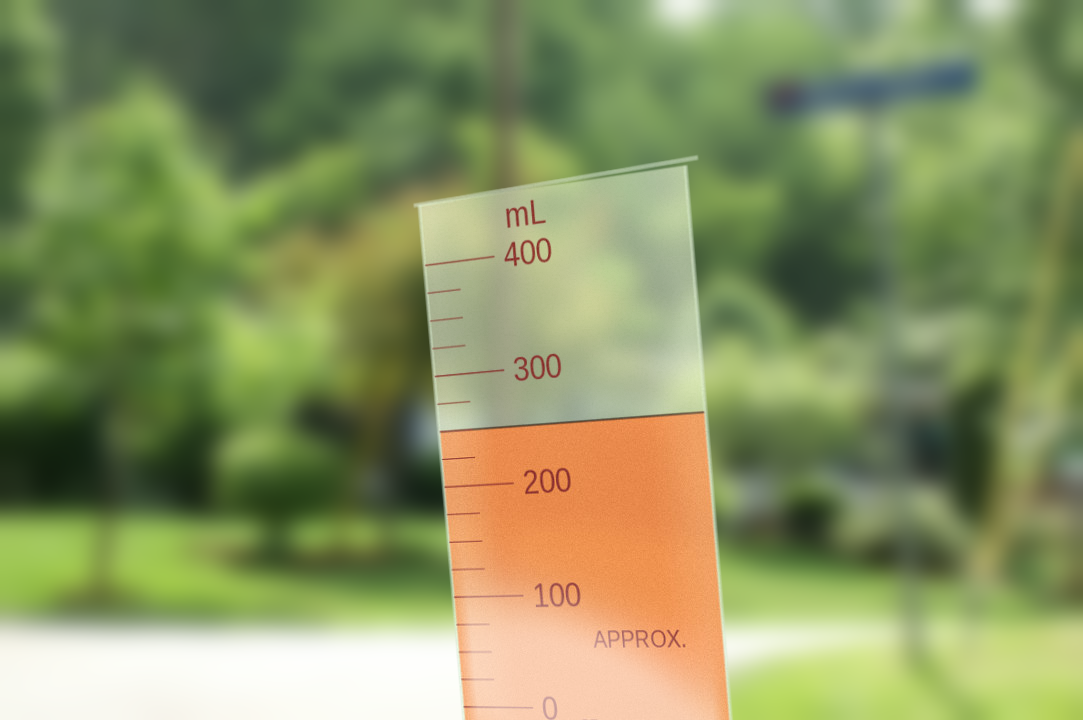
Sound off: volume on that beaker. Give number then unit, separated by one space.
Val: 250 mL
